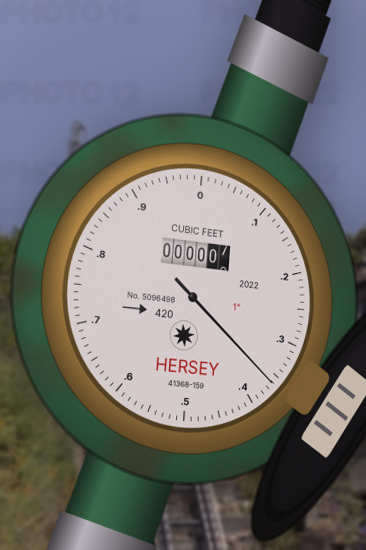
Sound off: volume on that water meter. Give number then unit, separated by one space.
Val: 7.36 ft³
